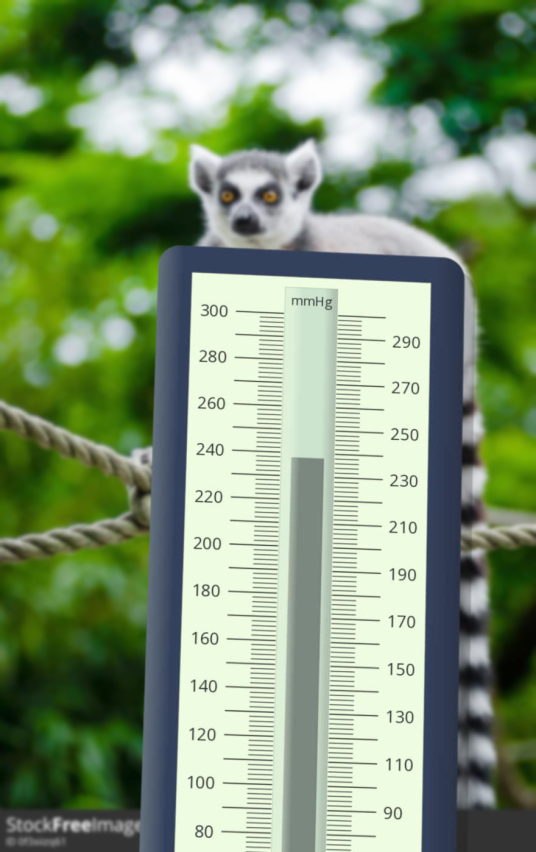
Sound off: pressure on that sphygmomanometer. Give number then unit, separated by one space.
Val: 238 mmHg
